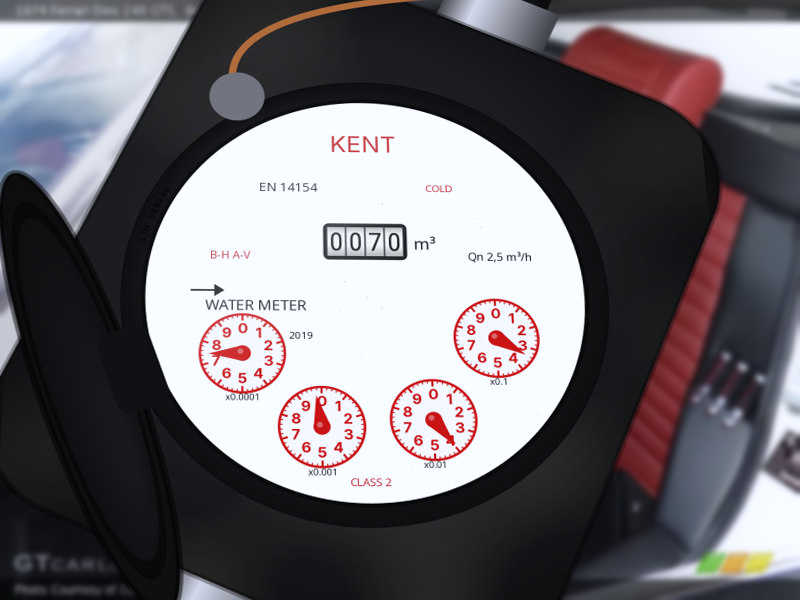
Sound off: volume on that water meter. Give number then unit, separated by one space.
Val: 70.3397 m³
